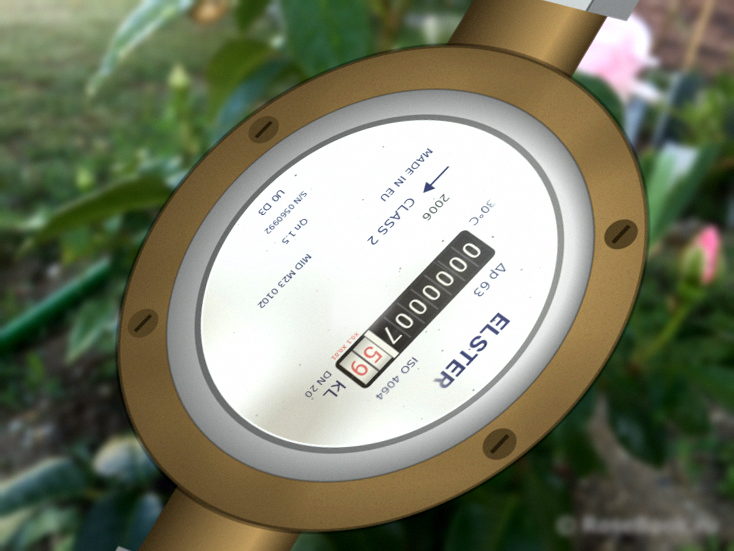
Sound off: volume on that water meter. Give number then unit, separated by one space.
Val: 7.59 kL
